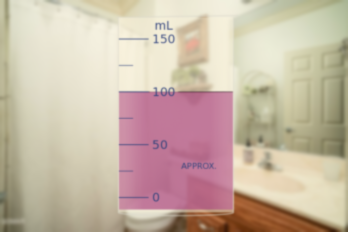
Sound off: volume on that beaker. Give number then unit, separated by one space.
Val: 100 mL
